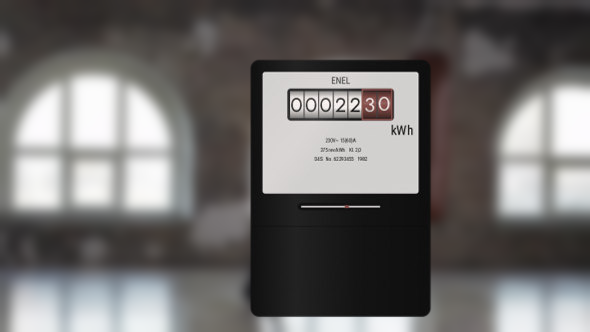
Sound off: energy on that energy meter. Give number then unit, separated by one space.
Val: 22.30 kWh
